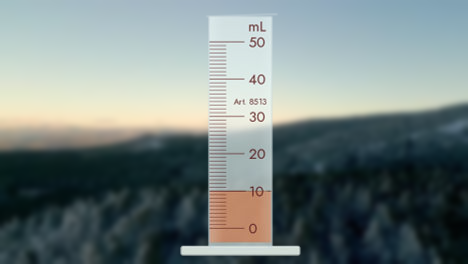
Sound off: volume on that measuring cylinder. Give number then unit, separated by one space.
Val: 10 mL
